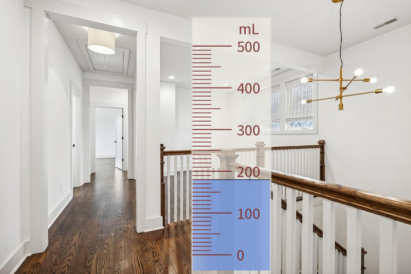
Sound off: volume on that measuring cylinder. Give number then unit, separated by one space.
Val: 180 mL
